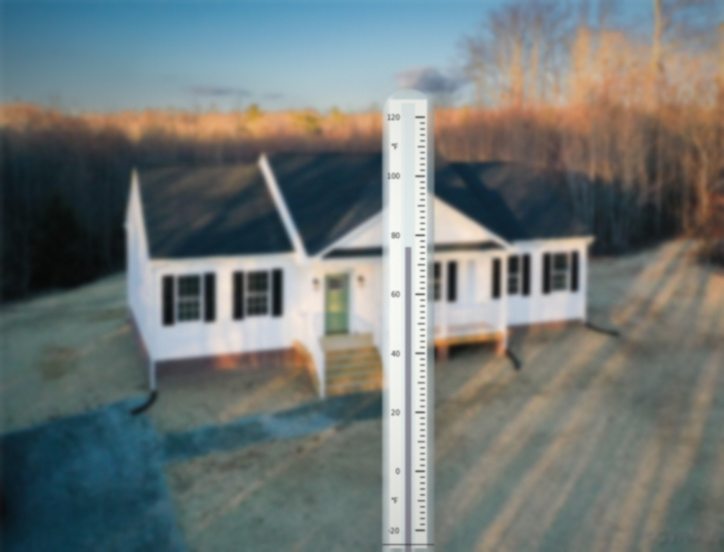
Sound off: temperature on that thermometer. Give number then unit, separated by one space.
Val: 76 °F
